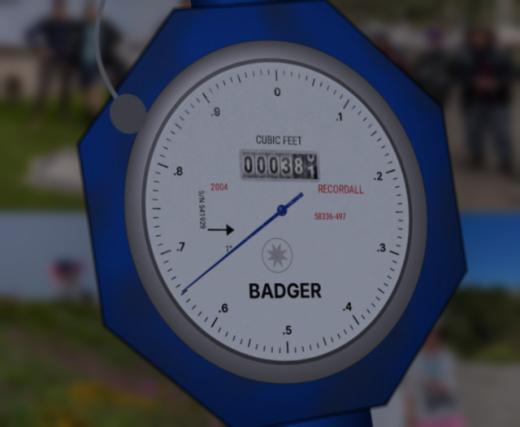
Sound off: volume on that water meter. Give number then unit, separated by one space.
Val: 380.65 ft³
